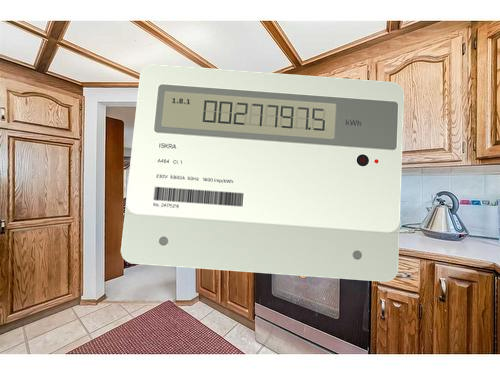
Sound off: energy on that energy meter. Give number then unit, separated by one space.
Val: 27797.5 kWh
